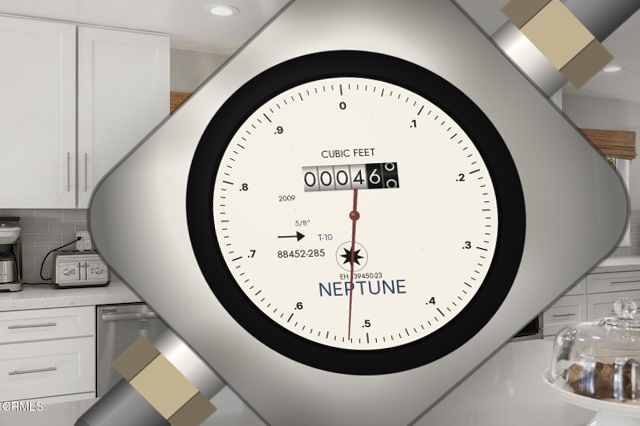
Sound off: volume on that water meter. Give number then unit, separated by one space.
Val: 468.52 ft³
